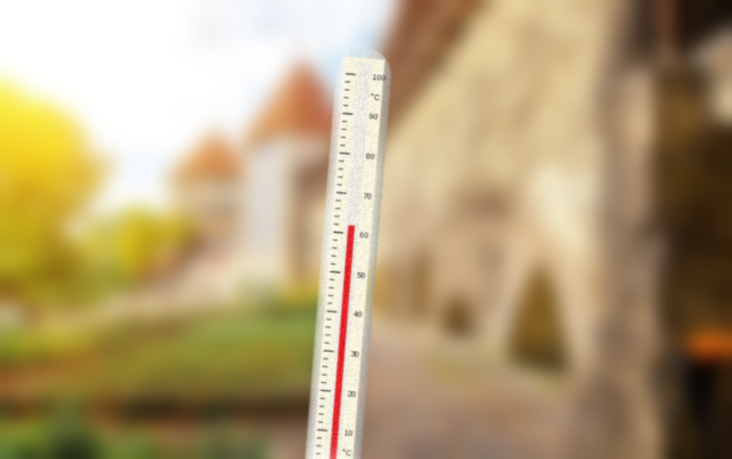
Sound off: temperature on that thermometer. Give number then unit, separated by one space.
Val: 62 °C
